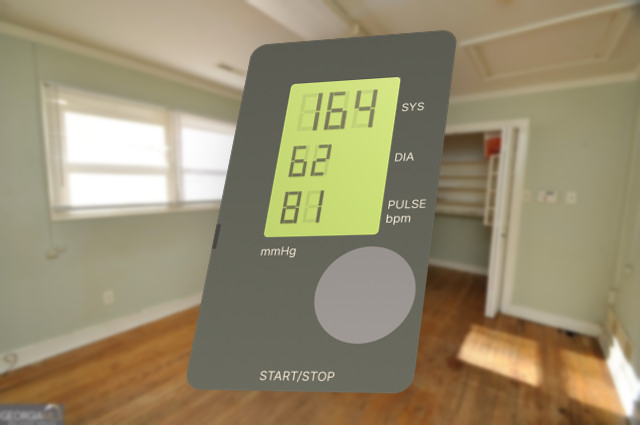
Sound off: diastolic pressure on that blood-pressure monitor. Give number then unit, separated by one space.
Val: 62 mmHg
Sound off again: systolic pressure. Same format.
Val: 164 mmHg
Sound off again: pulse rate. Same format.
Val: 81 bpm
